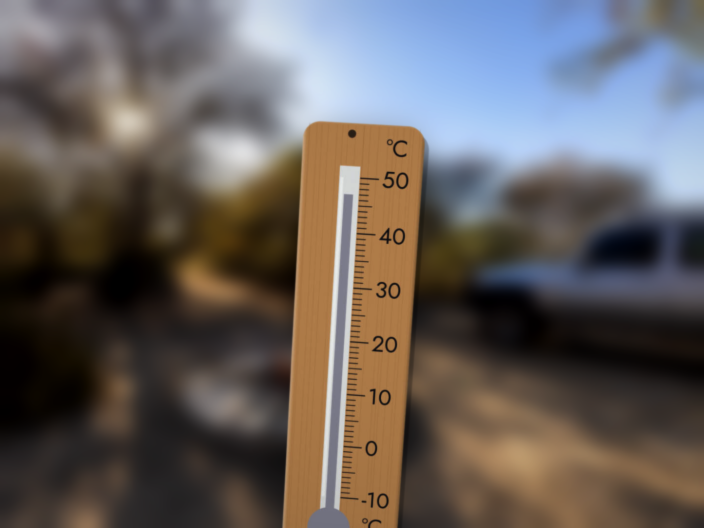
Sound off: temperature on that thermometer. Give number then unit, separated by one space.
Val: 47 °C
